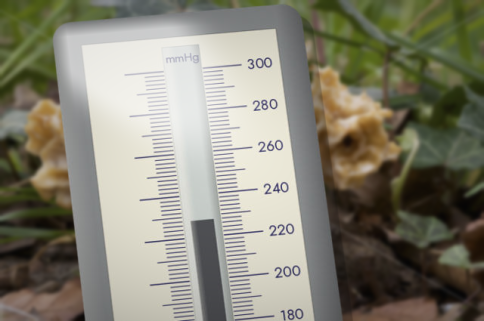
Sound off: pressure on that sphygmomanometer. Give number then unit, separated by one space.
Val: 228 mmHg
